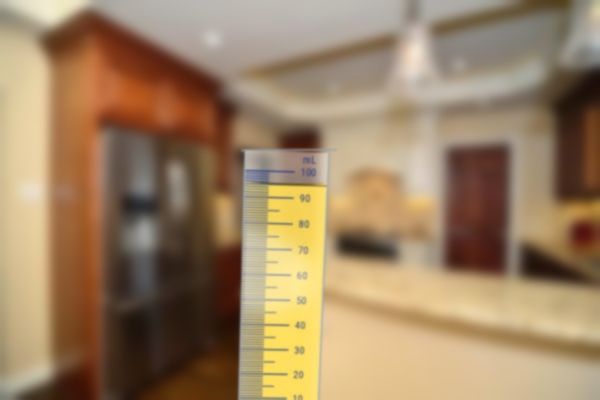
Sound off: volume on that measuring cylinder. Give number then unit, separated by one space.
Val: 95 mL
